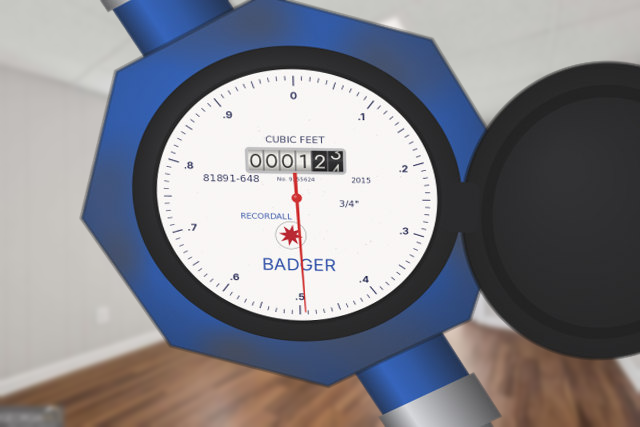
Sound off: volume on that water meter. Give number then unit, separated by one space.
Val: 123.49 ft³
